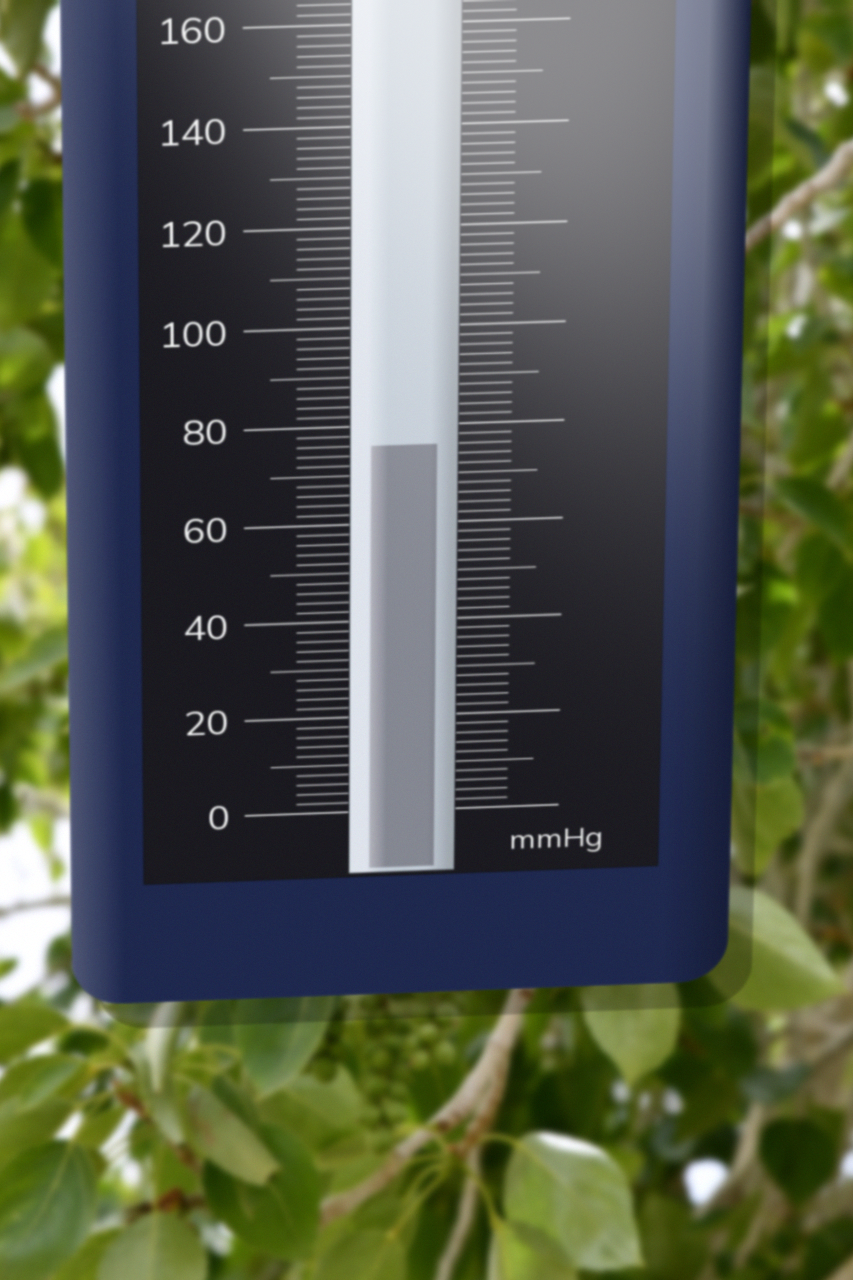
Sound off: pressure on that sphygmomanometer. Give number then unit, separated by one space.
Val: 76 mmHg
